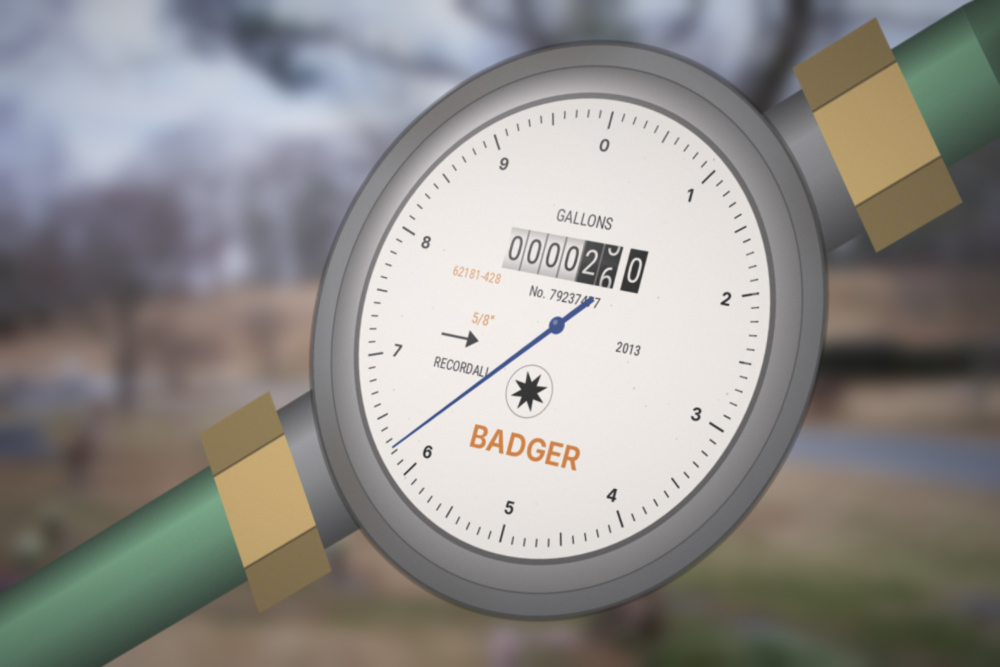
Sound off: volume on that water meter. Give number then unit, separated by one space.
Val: 256.2 gal
